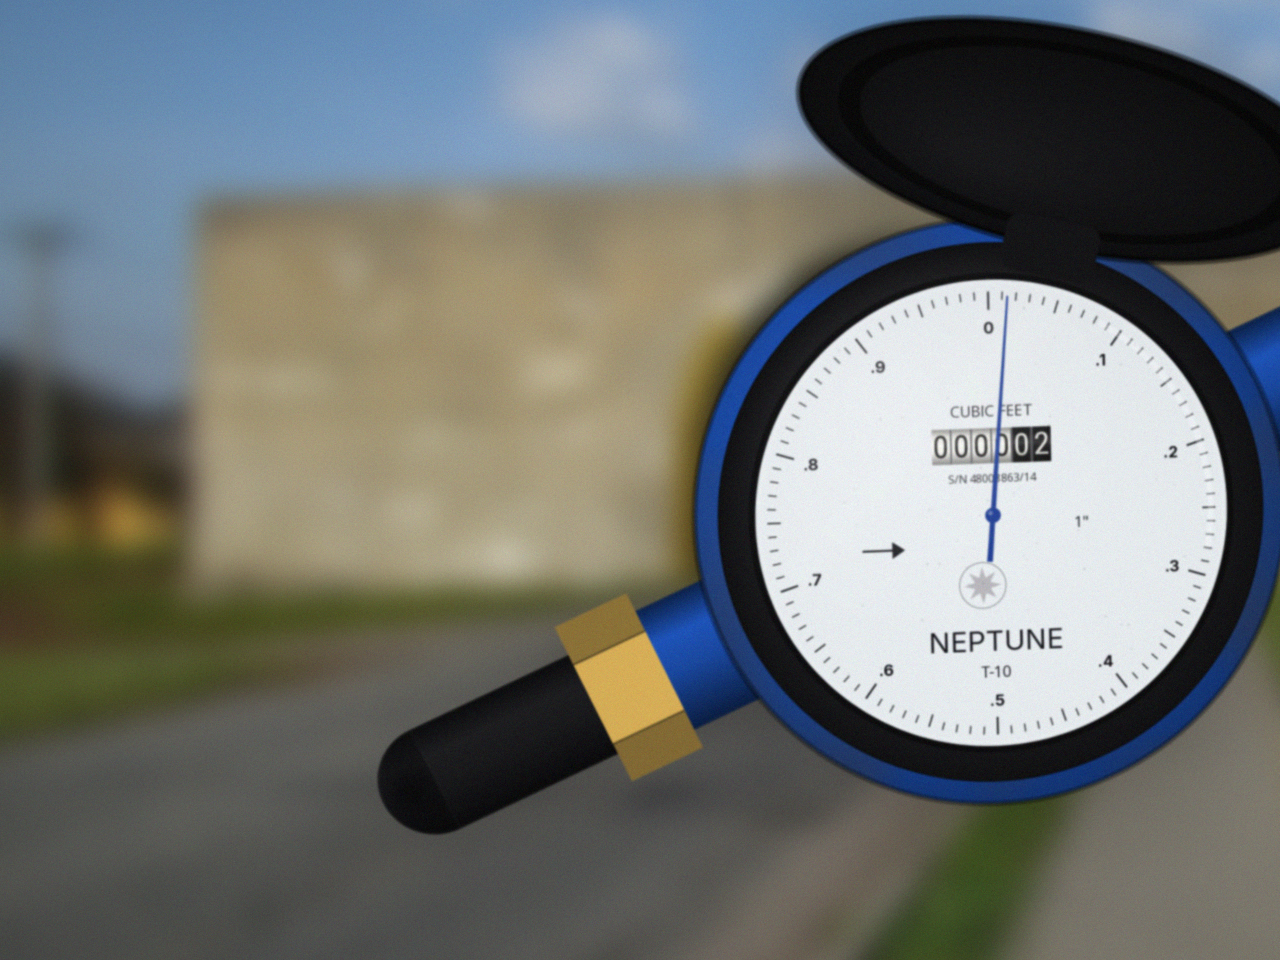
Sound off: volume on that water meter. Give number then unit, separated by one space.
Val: 2.01 ft³
